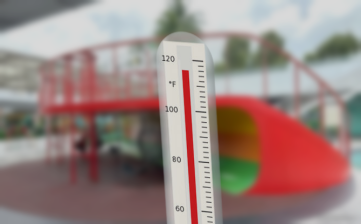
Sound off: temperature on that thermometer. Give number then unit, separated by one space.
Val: 116 °F
